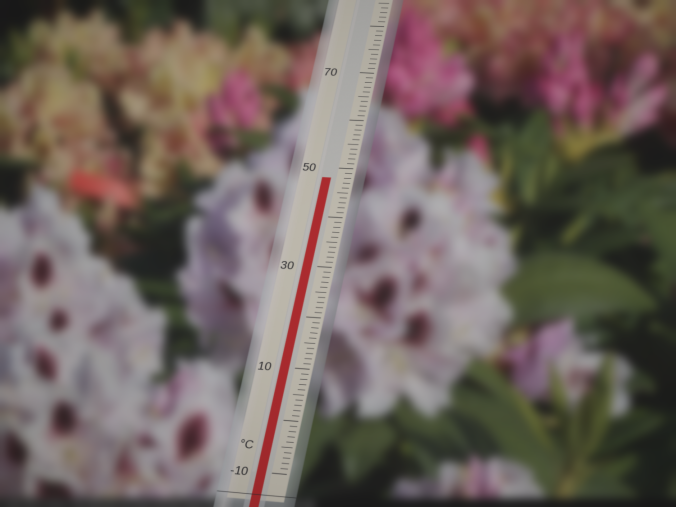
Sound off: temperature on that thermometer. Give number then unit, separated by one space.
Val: 48 °C
